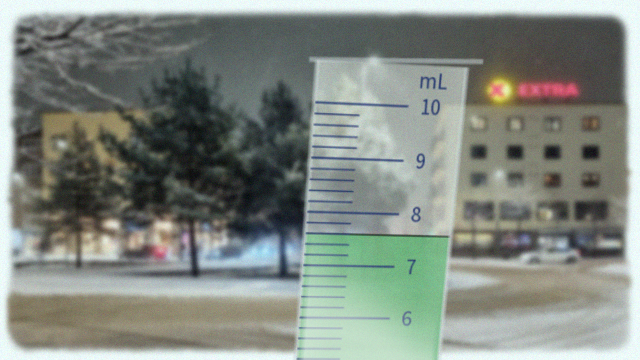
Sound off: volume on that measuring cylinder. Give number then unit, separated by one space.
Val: 7.6 mL
